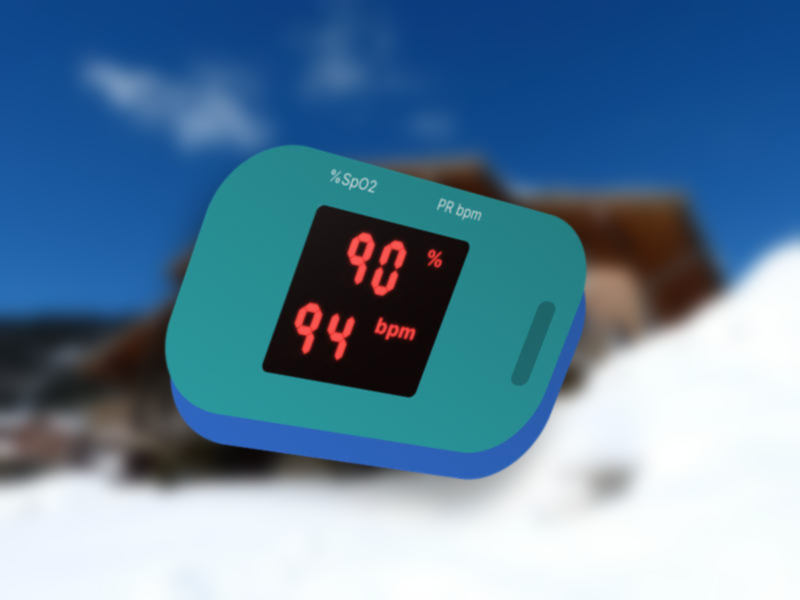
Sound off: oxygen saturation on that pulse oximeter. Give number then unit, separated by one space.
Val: 90 %
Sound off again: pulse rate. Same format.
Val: 94 bpm
